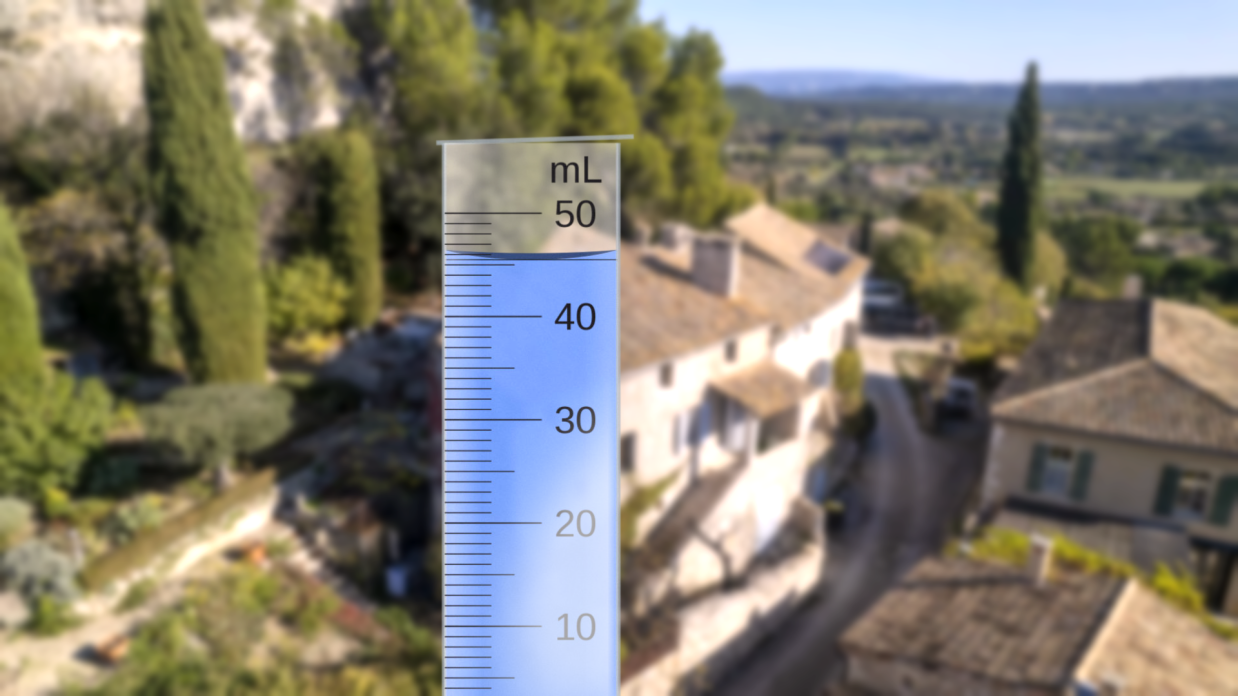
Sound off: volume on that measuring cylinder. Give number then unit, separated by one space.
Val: 45.5 mL
